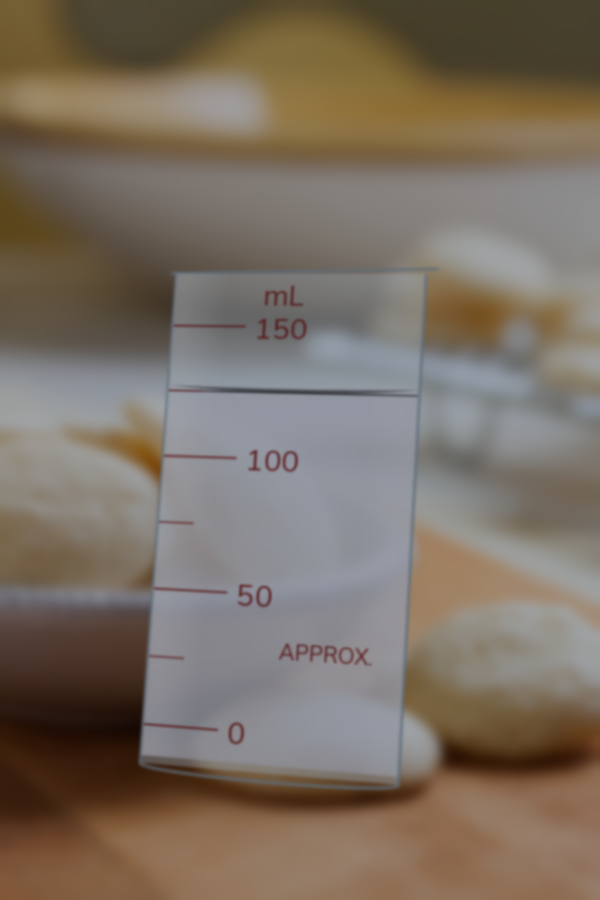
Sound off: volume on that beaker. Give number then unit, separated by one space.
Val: 125 mL
